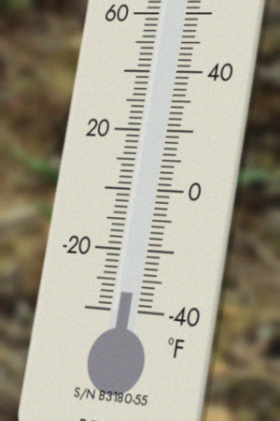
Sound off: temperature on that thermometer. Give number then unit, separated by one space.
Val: -34 °F
